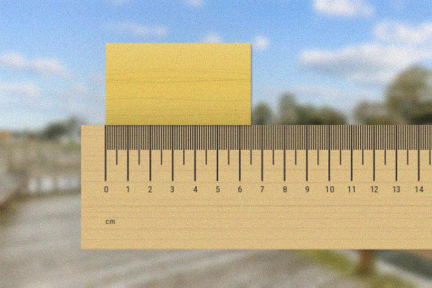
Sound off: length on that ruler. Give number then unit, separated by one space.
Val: 6.5 cm
